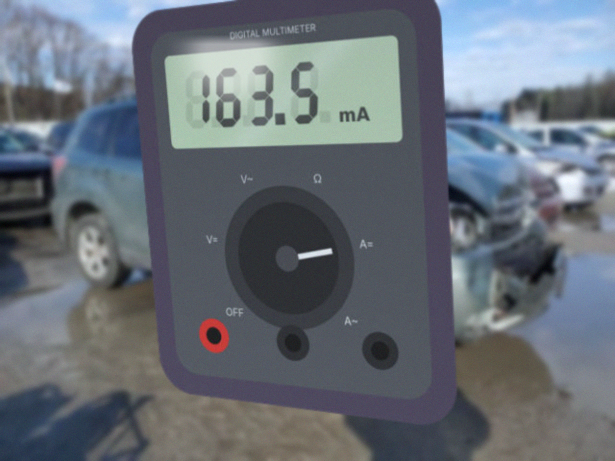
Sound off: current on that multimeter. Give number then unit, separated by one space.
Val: 163.5 mA
